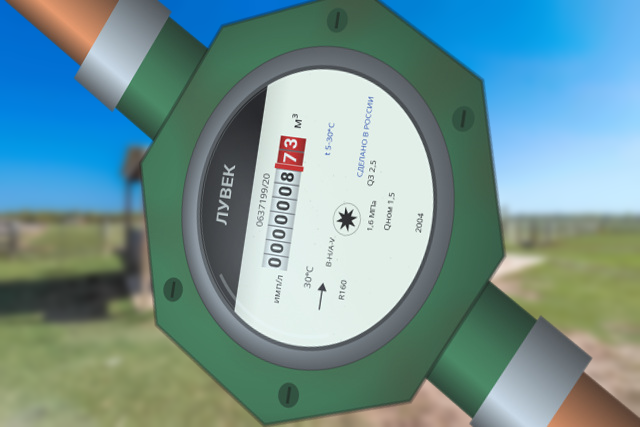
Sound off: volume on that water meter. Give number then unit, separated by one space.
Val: 8.73 m³
